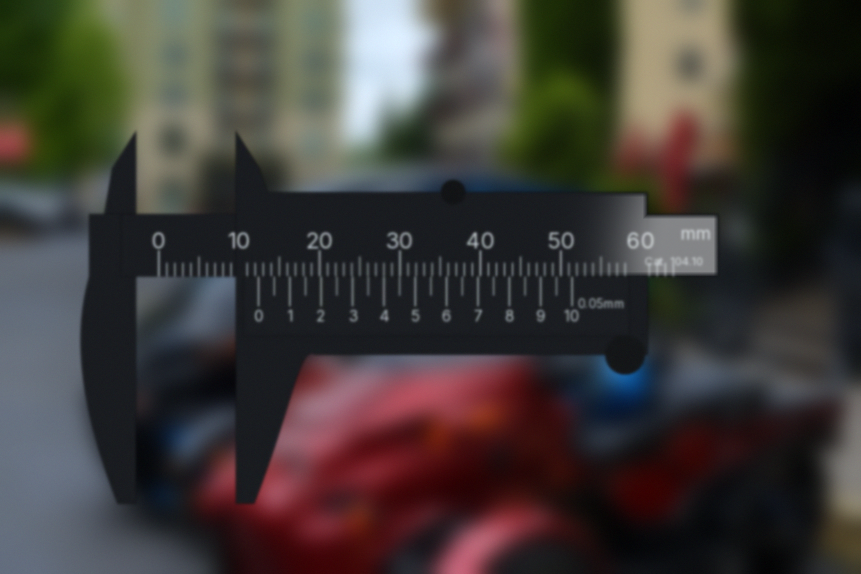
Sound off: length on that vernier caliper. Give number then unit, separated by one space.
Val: 12.4 mm
